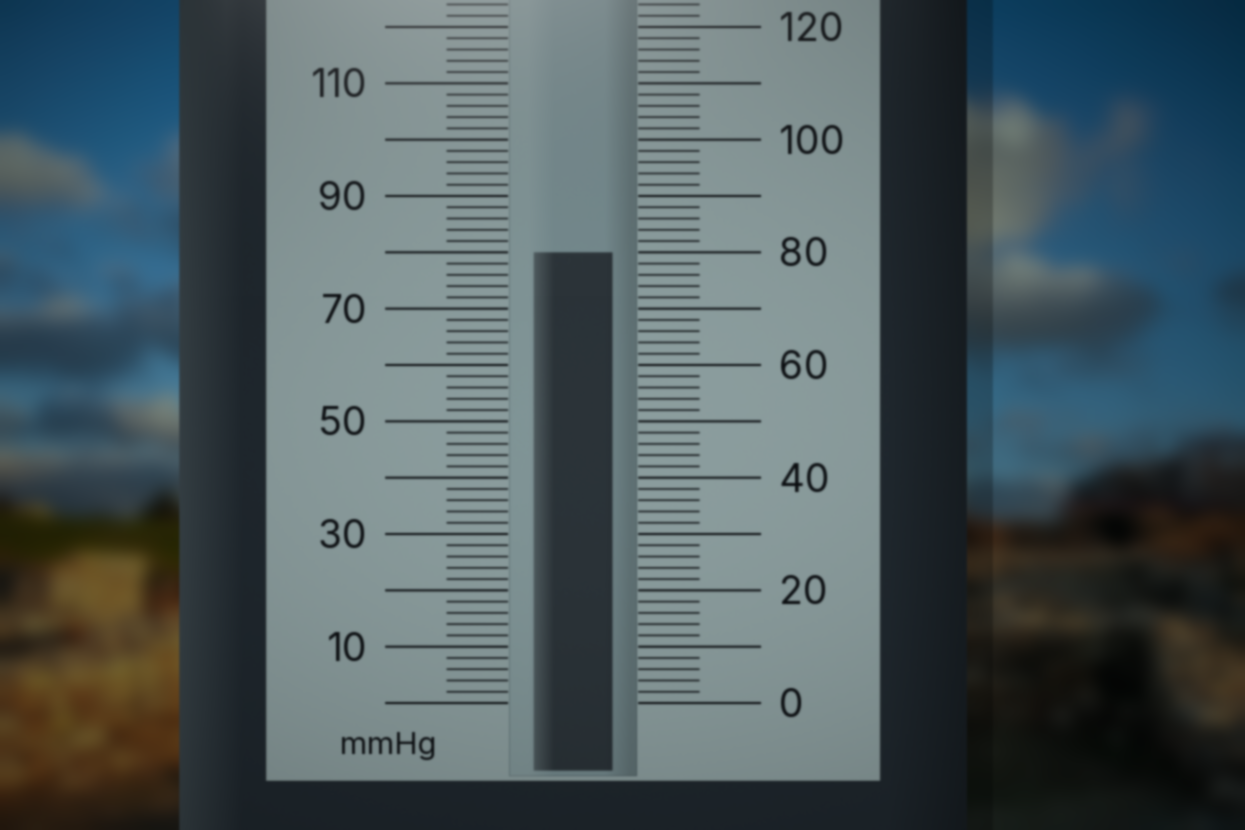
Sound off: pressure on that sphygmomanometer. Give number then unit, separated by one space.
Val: 80 mmHg
